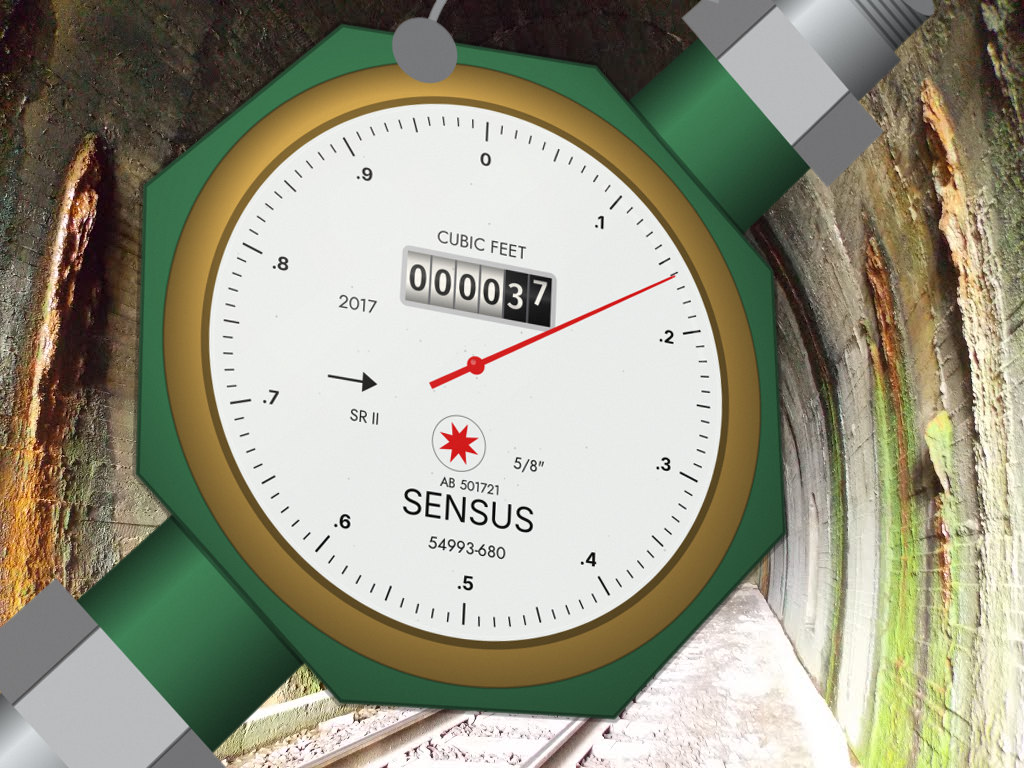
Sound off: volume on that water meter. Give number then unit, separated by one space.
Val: 37.16 ft³
